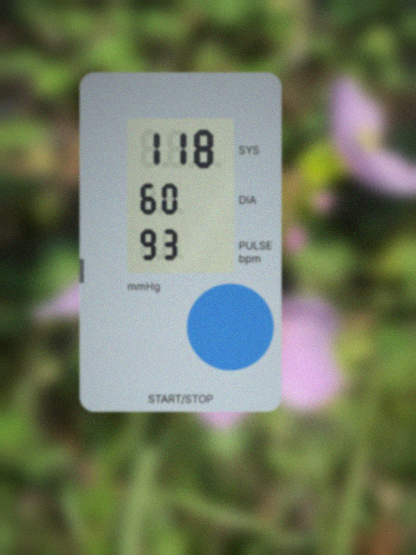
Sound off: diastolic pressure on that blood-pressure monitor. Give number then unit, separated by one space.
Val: 60 mmHg
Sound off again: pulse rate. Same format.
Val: 93 bpm
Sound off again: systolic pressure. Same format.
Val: 118 mmHg
